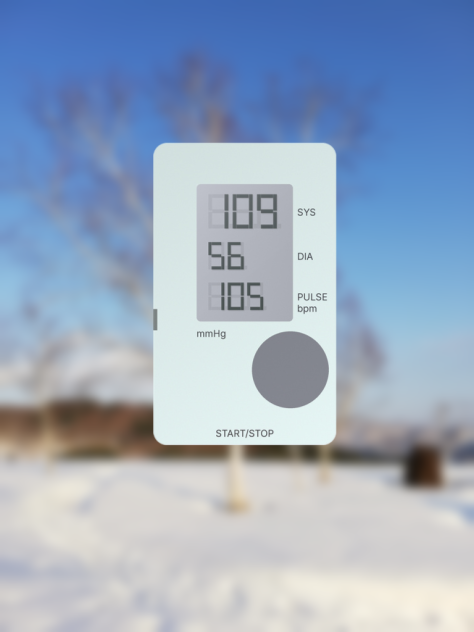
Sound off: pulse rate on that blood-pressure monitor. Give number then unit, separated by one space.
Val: 105 bpm
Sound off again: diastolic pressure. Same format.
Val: 56 mmHg
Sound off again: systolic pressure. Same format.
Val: 109 mmHg
